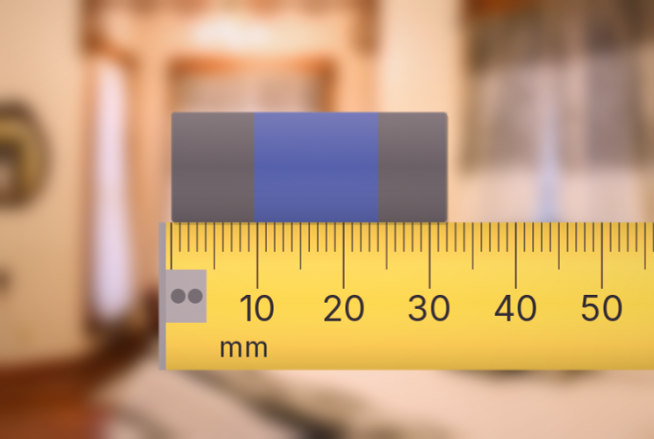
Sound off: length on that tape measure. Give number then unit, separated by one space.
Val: 32 mm
